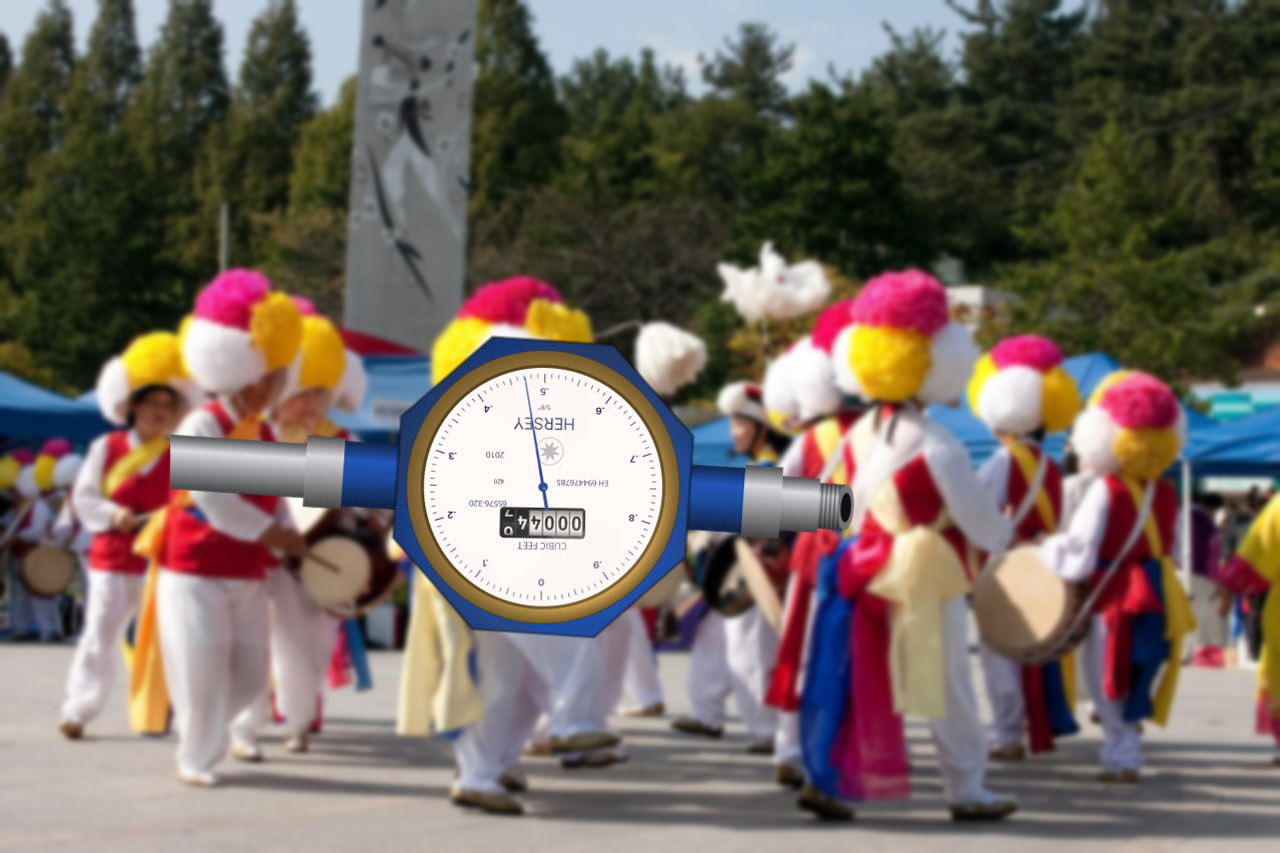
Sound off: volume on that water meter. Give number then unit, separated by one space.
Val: 446.47 ft³
